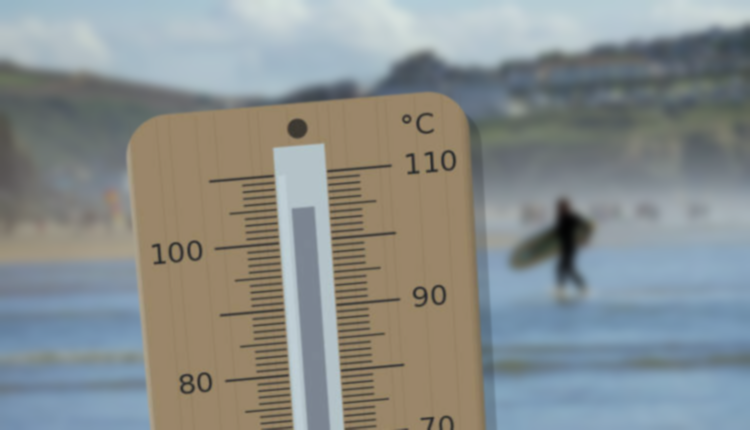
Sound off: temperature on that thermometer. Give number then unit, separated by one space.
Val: 105 °C
